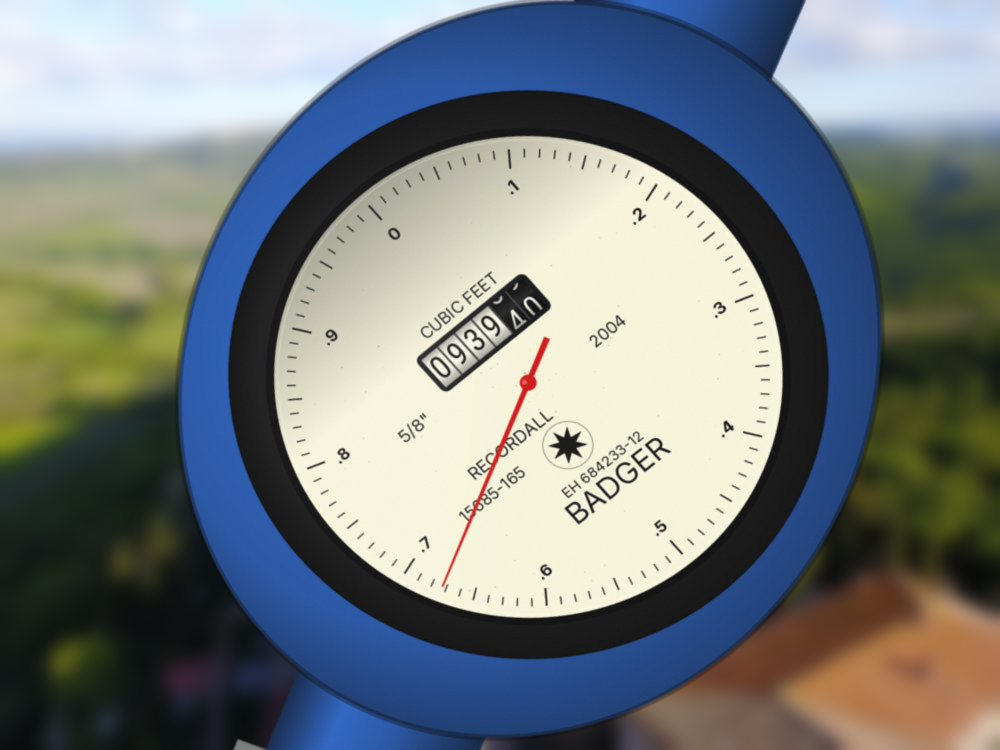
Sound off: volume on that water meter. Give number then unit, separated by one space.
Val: 93939.67 ft³
